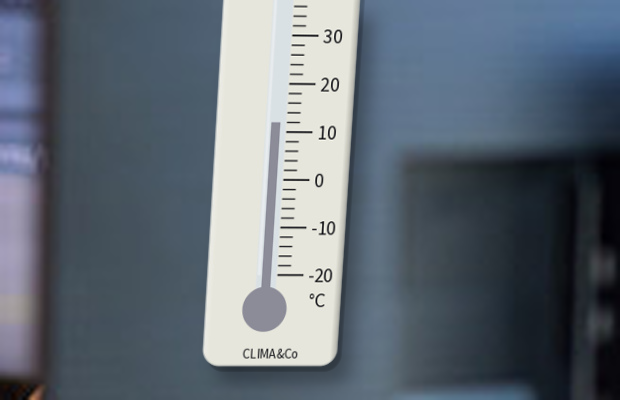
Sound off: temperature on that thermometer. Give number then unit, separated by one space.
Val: 12 °C
